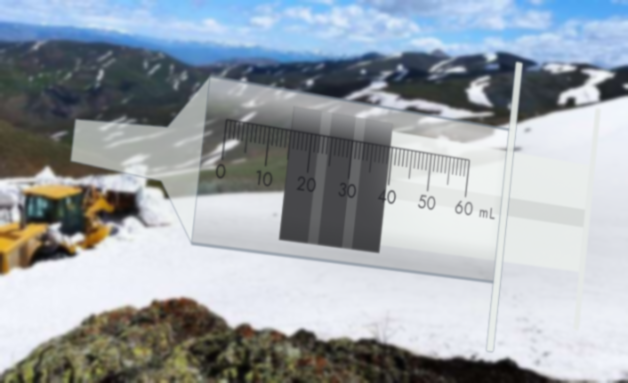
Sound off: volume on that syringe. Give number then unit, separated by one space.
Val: 15 mL
